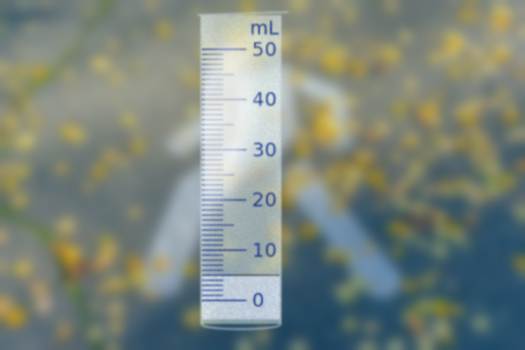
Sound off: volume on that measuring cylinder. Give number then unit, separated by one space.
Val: 5 mL
